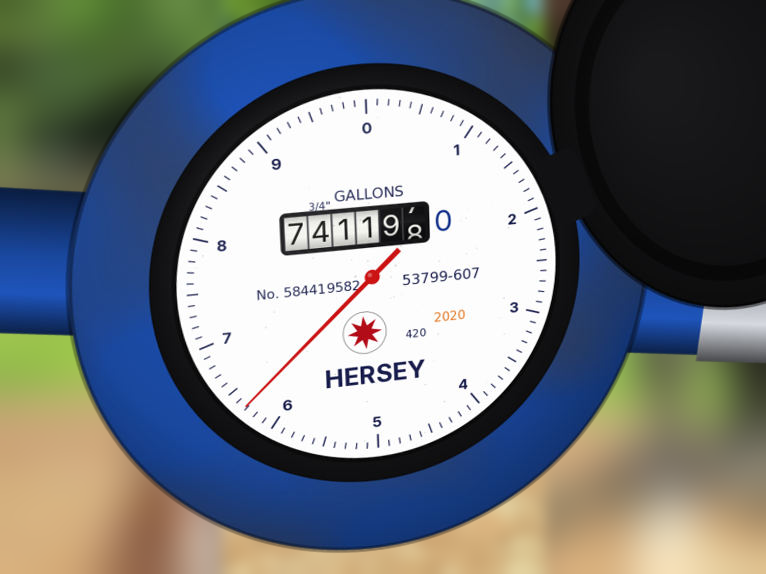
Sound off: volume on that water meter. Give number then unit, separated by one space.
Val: 7411976.3 gal
